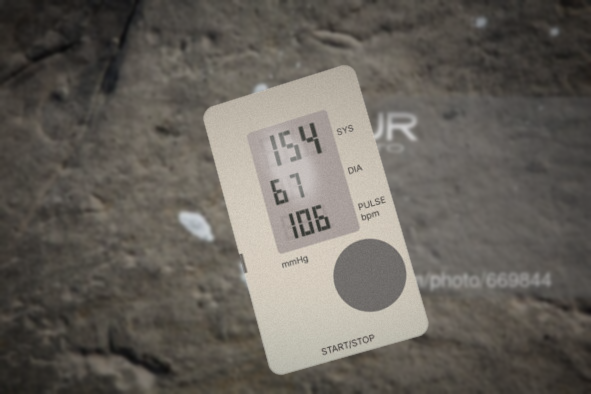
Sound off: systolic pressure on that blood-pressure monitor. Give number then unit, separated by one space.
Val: 154 mmHg
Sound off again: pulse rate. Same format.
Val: 106 bpm
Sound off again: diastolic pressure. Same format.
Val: 67 mmHg
